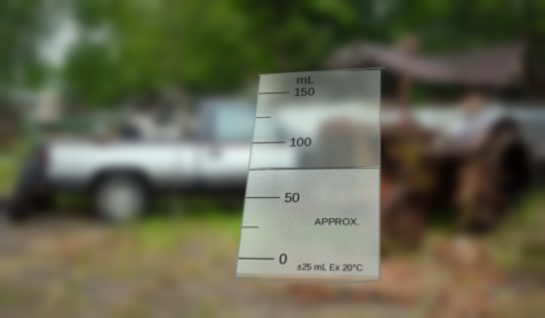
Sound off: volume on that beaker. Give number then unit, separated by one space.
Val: 75 mL
